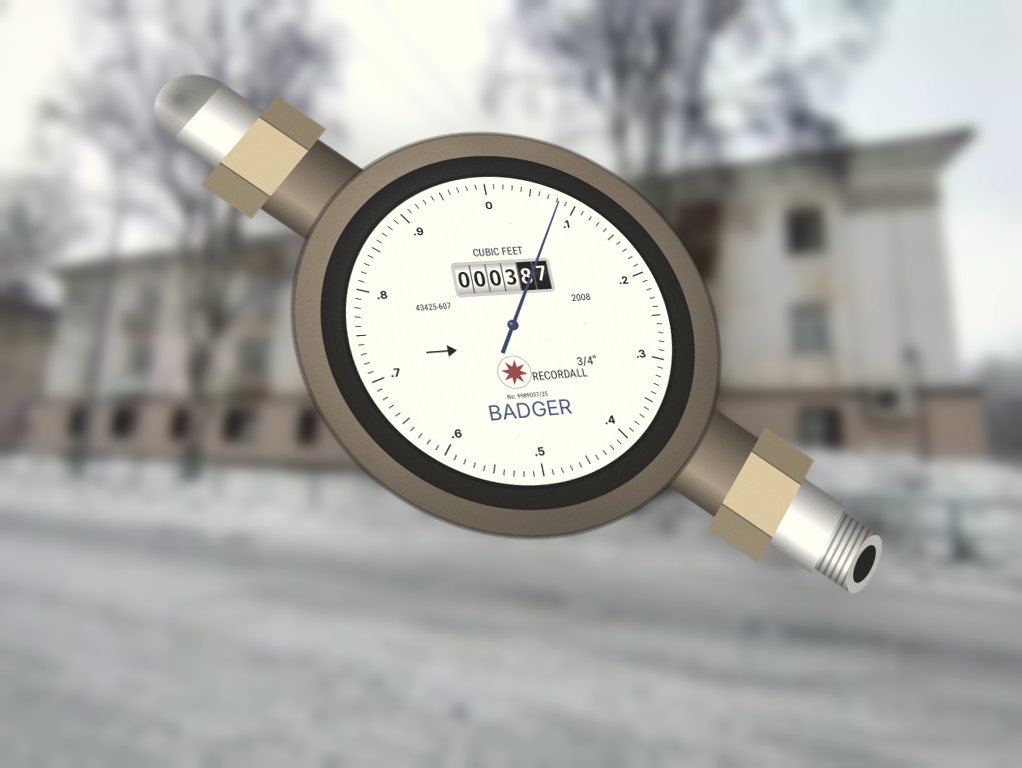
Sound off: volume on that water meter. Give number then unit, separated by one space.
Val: 387.08 ft³
